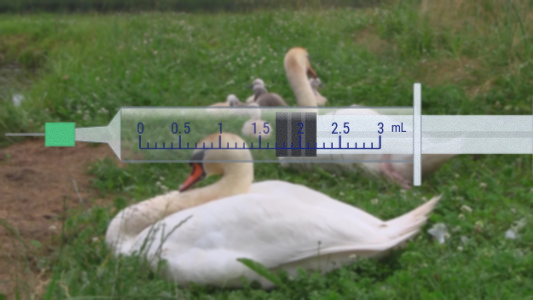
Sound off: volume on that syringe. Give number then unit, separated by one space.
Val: 1.7 mL
